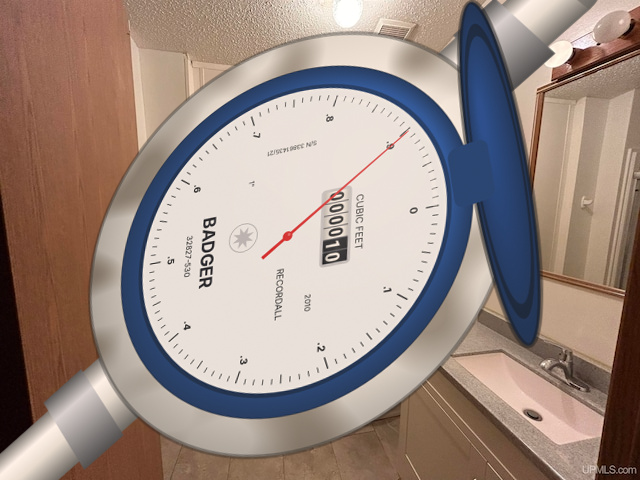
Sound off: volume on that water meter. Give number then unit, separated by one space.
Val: 9.90 ft³
